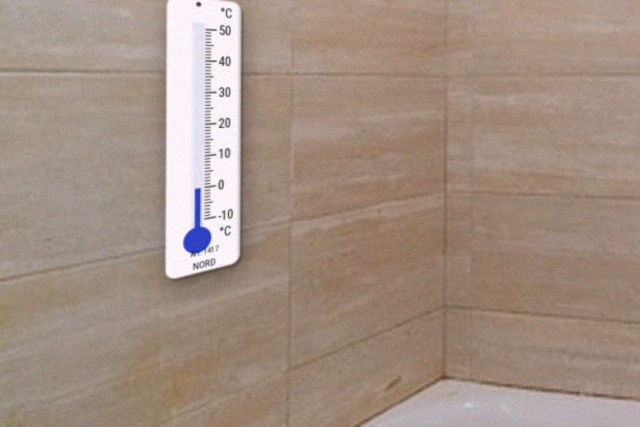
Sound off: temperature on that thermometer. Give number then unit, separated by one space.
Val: 0 °C
